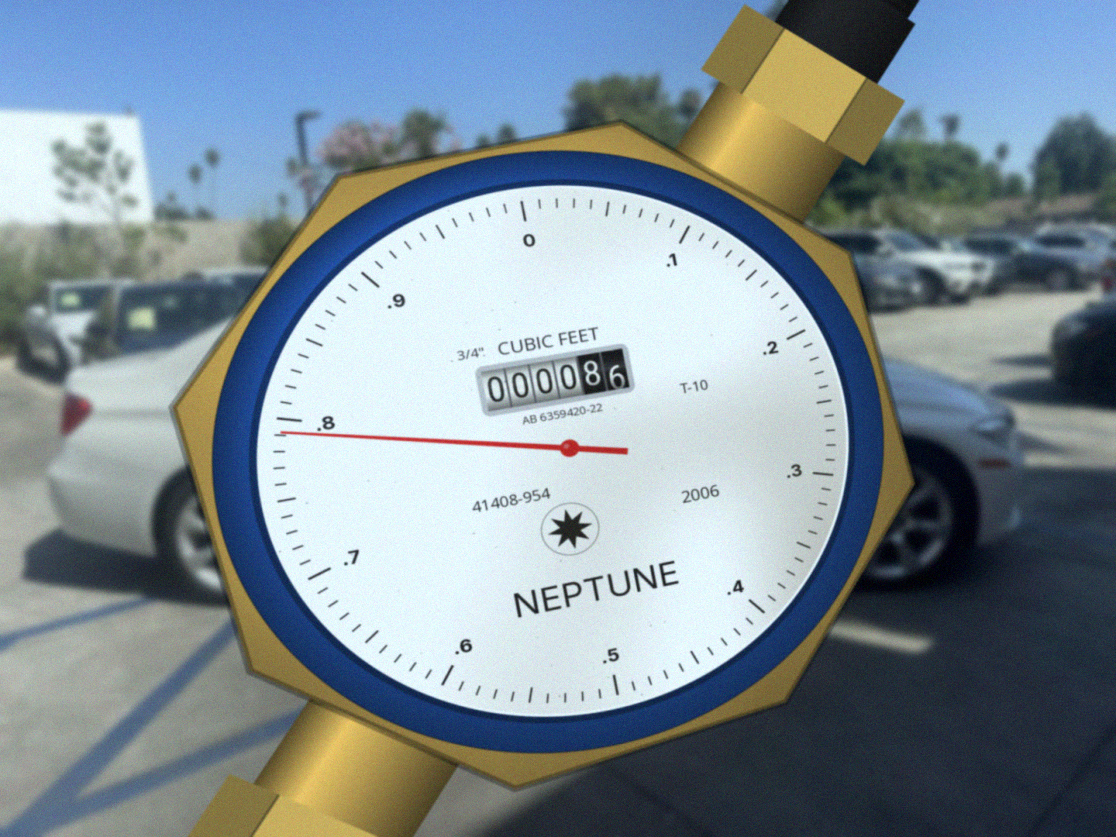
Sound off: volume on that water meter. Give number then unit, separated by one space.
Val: 85.79 ft³
